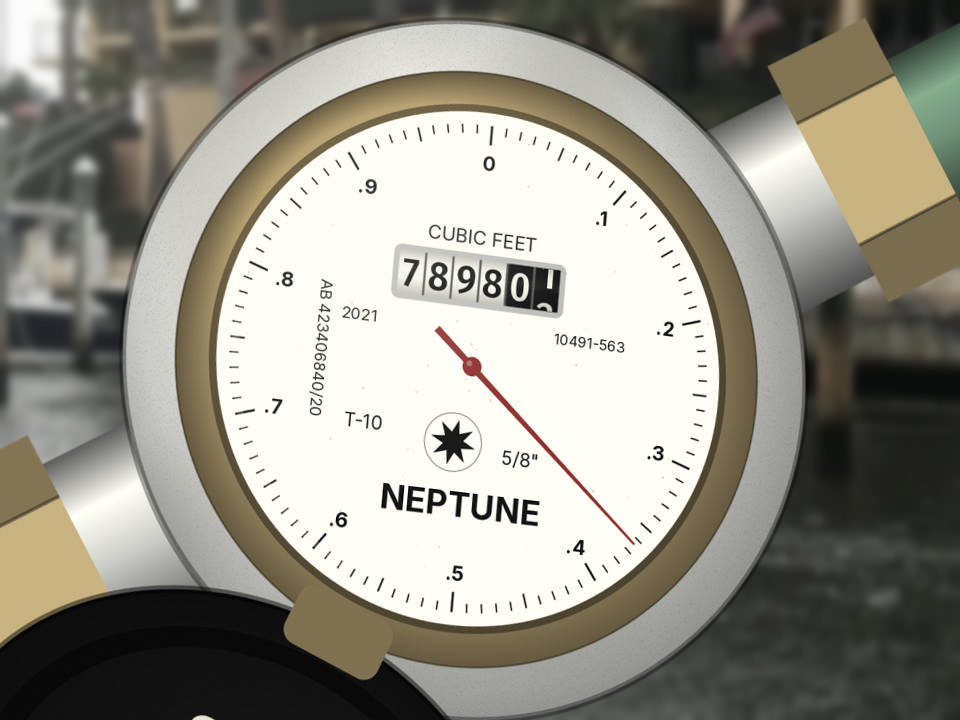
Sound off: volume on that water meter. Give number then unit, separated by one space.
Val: 789801.36 ft³
